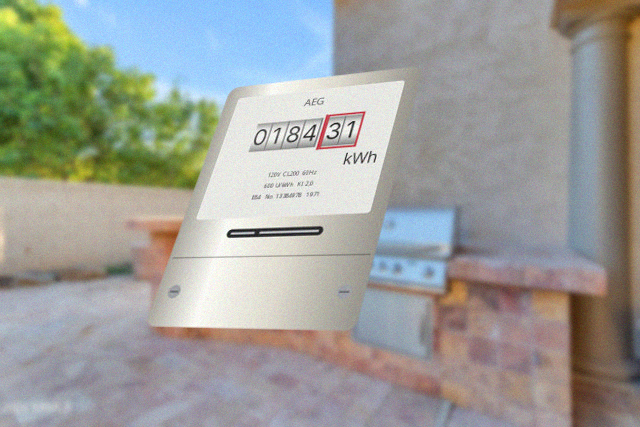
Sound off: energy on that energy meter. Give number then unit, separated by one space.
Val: 184.31 kWh
